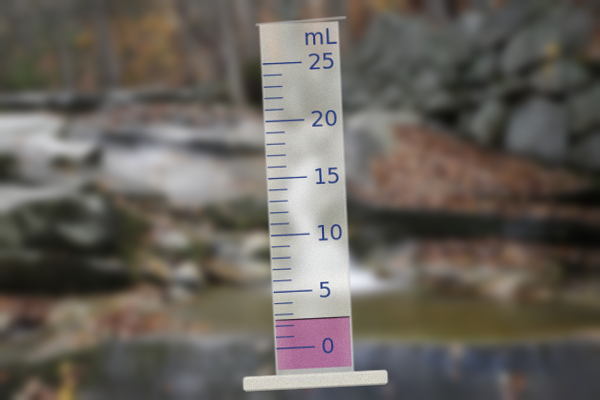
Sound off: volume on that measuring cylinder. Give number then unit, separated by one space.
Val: 2.5 mL
